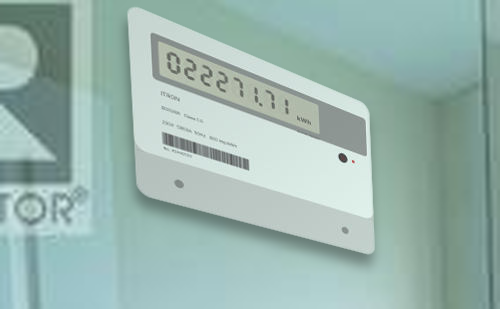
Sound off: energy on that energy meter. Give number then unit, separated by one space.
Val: 22271.71 kWh
